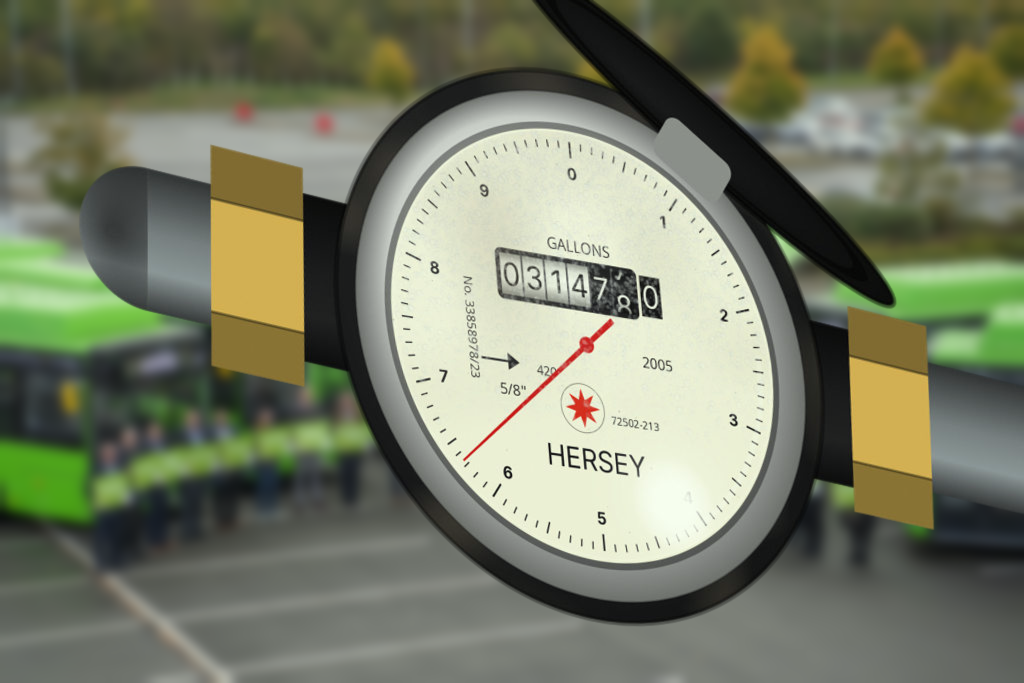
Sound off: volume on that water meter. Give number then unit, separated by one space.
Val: 314776.3 gal
